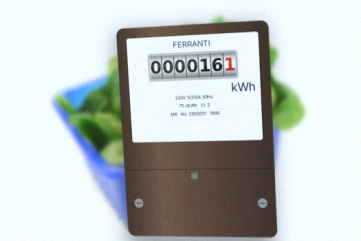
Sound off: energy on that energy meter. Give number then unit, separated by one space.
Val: 16.1 kWh
